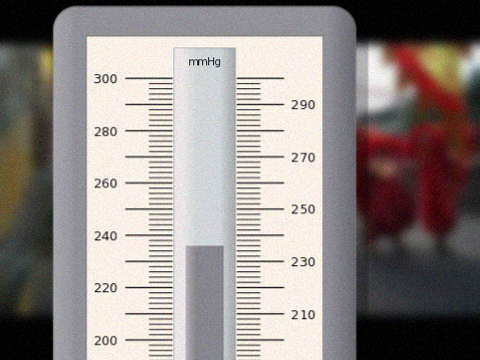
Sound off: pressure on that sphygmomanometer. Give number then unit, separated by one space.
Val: 236 mmHg
